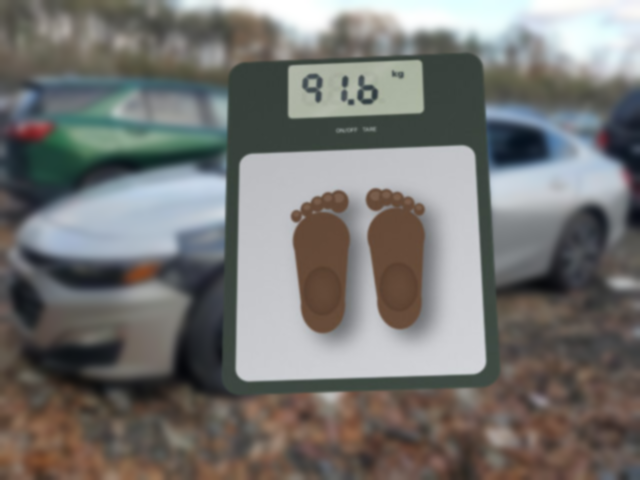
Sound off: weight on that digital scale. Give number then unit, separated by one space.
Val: 91.6 kg
